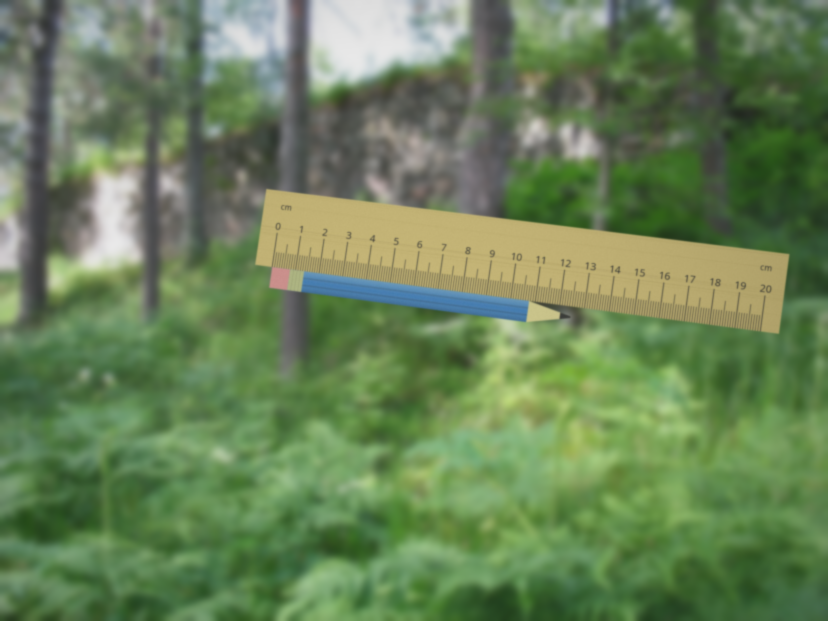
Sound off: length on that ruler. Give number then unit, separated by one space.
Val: 12.5 cm
